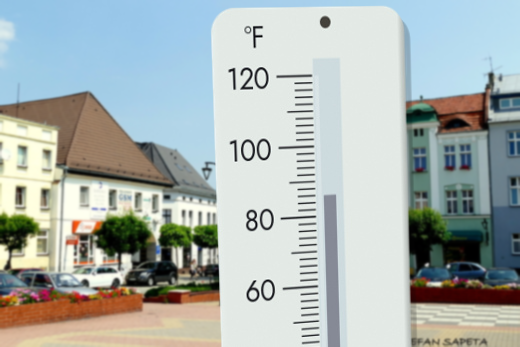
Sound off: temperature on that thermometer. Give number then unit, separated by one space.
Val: 86 °F
